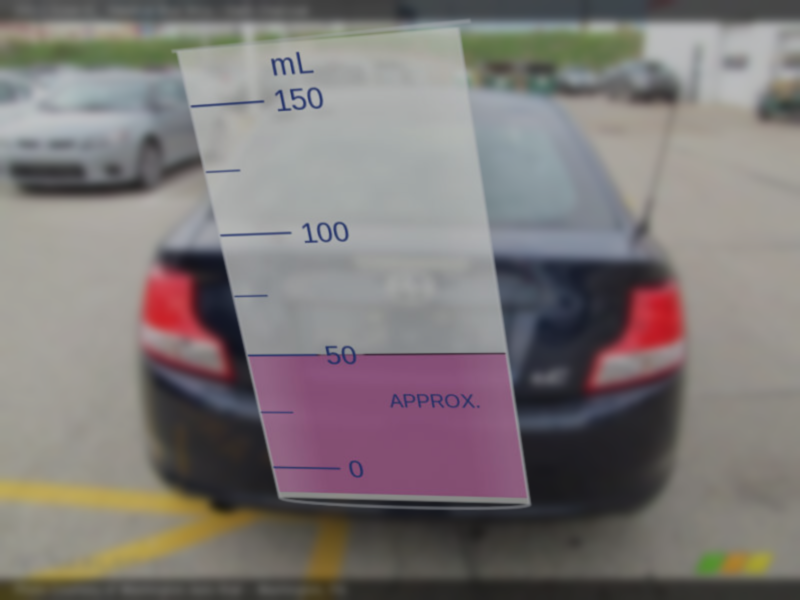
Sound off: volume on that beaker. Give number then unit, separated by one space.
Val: 50 mL
